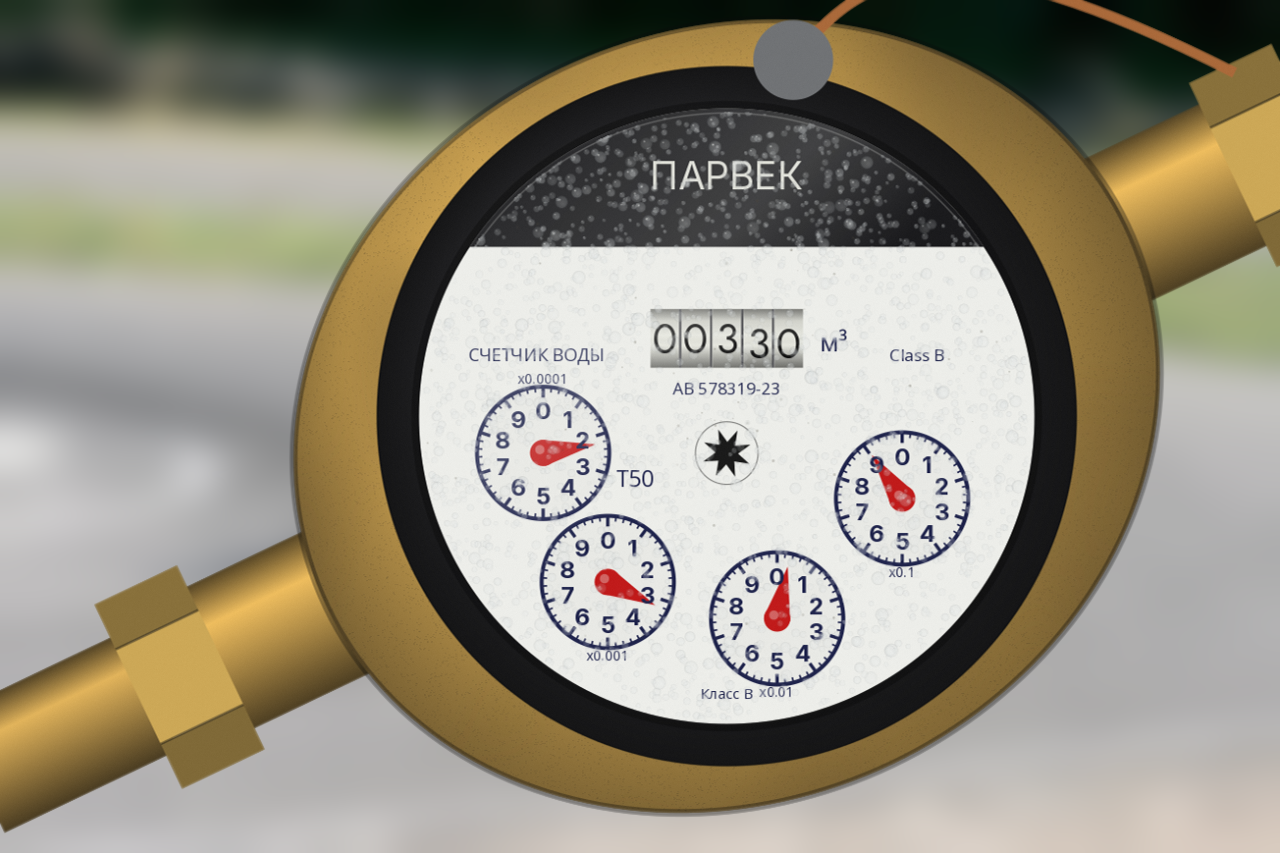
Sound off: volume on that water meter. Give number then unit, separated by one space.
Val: 329.9032 m³
